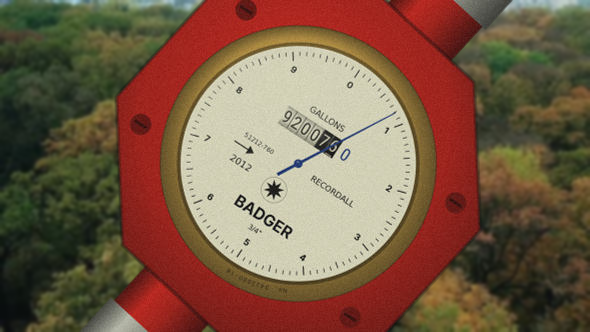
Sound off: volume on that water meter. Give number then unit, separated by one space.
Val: 9200760.8 gal
